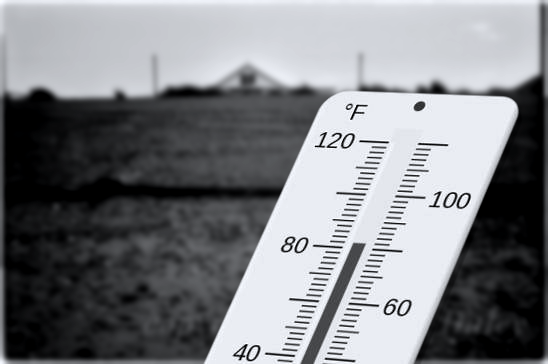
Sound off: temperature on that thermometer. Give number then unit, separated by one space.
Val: 82 °F
